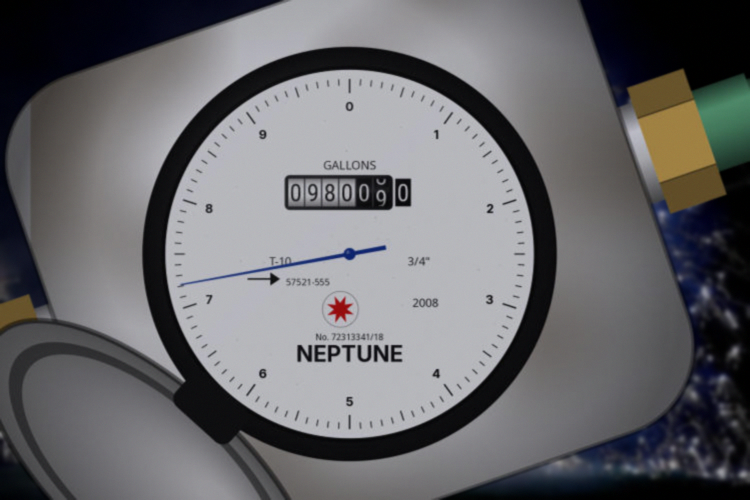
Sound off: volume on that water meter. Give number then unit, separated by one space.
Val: 980087.2 gal
